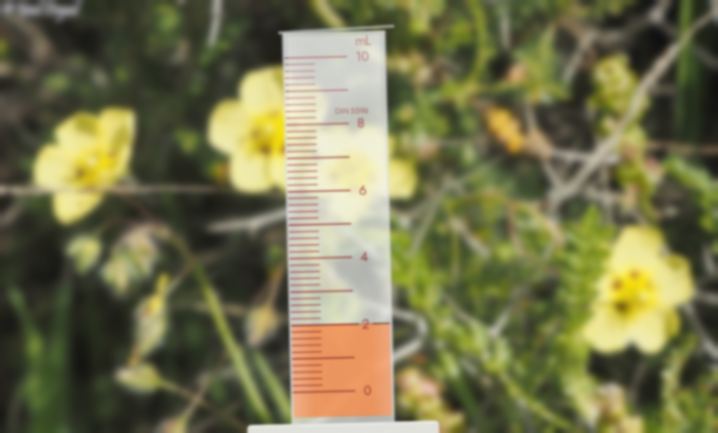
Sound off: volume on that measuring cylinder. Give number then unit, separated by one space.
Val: 2 mL
